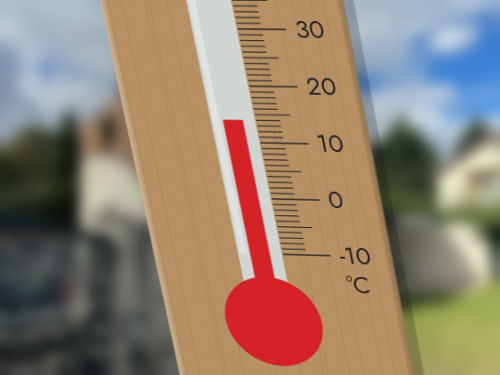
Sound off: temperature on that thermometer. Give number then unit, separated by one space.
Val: 14 °C
